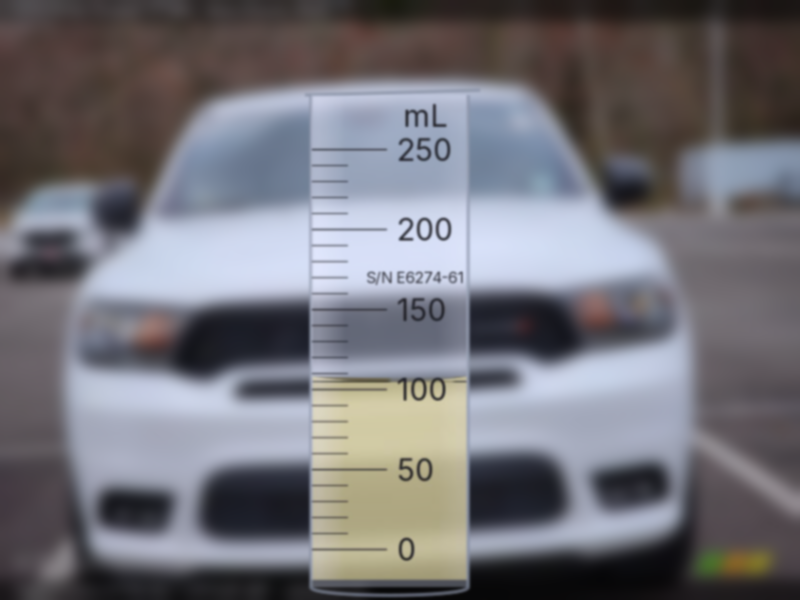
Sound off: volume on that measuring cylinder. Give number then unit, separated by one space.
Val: 105 mL
